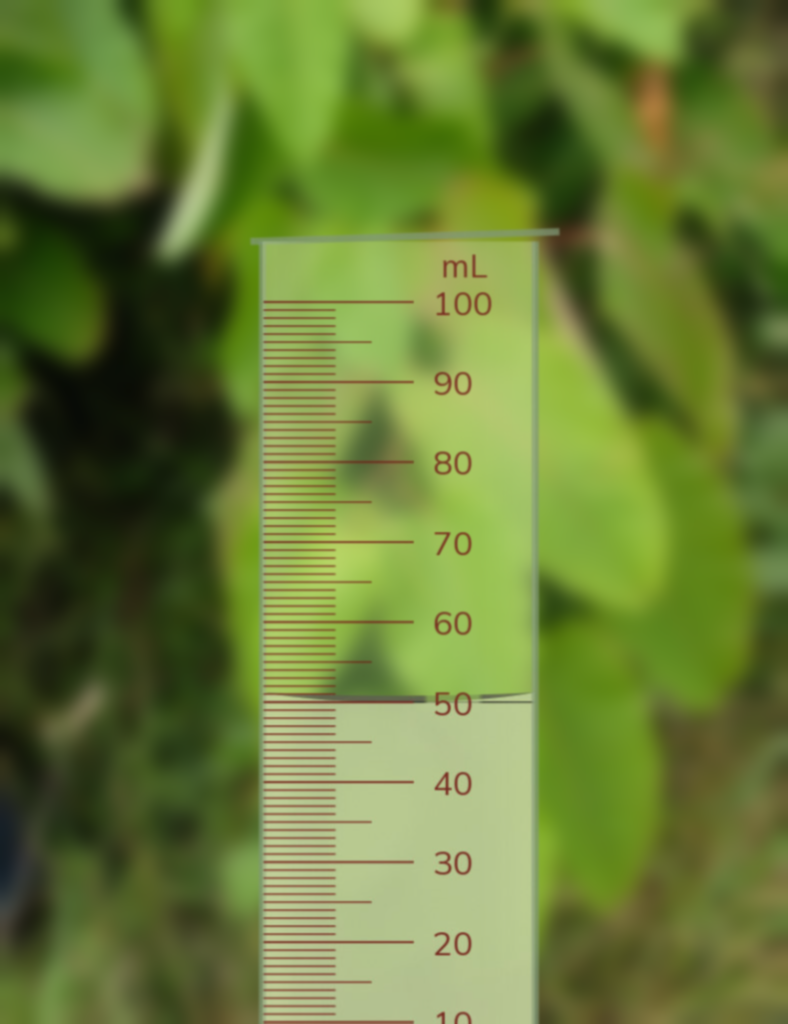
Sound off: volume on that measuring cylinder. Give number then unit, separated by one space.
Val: 50 mL
